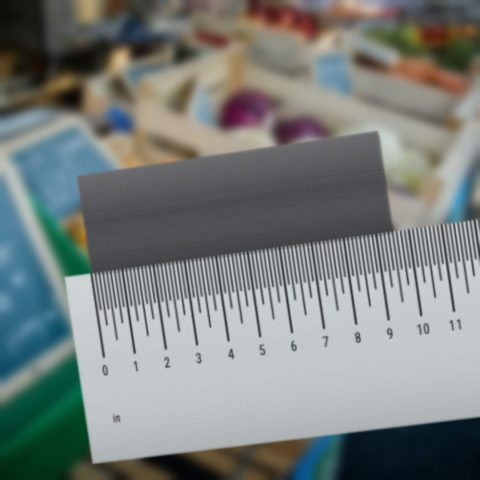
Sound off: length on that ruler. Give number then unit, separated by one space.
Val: 9.5 in
